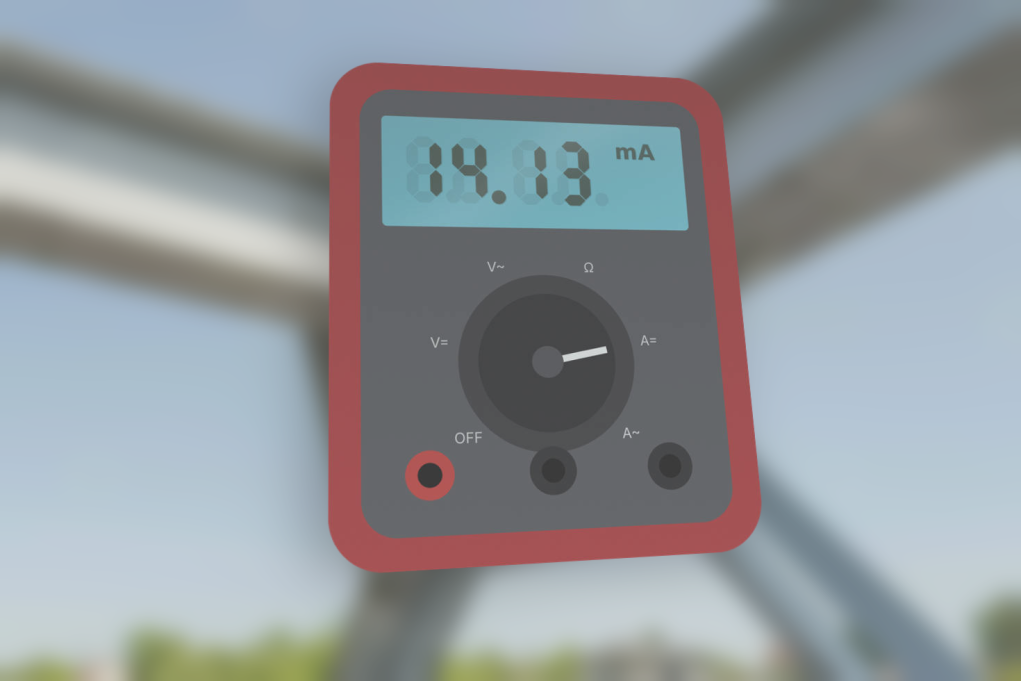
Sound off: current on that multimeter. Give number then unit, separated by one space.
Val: 14.13 mA
